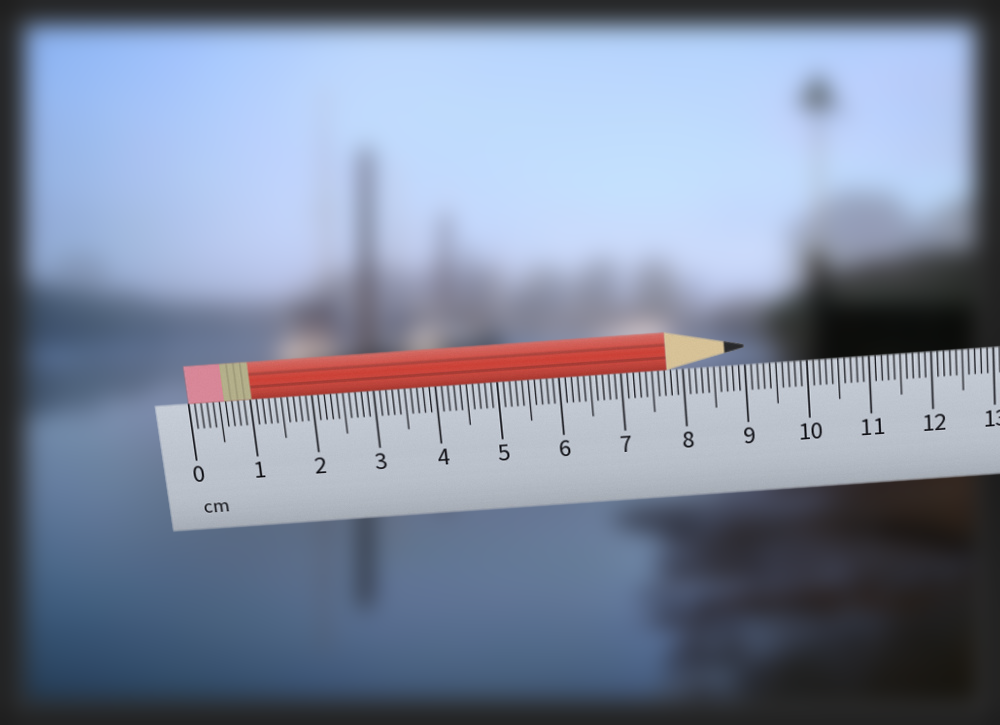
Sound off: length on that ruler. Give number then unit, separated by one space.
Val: 9 cm
